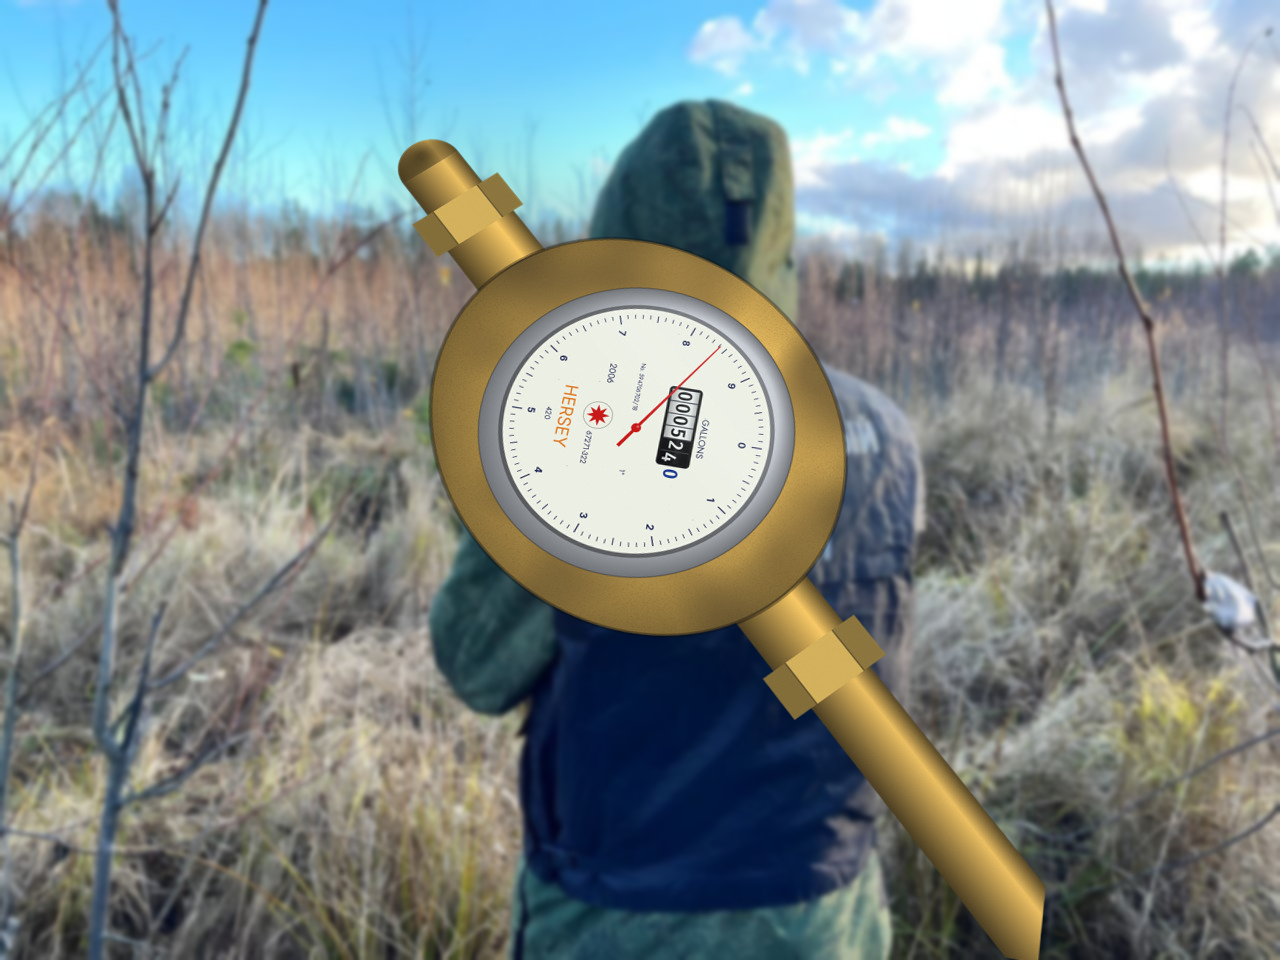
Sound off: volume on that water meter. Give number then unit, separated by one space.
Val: 5238.4 gal
